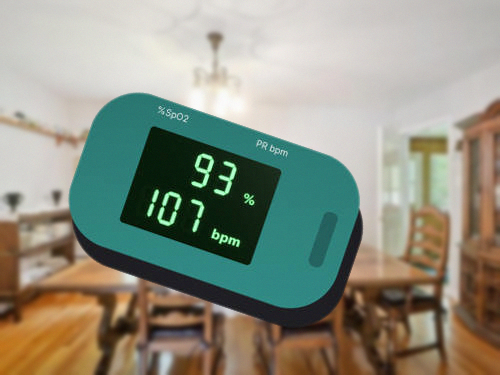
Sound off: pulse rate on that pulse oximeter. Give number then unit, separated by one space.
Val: 107 bpm
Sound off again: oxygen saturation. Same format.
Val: 93 %
